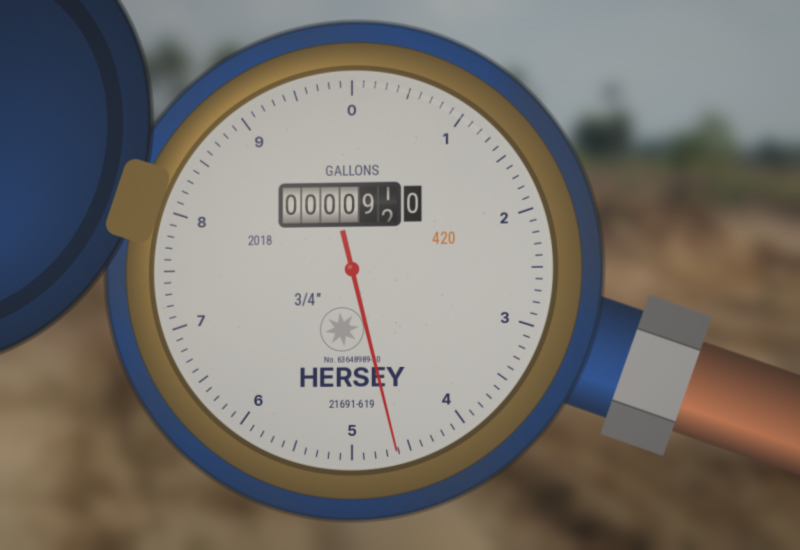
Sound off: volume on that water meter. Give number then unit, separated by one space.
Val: 914.6 gal
